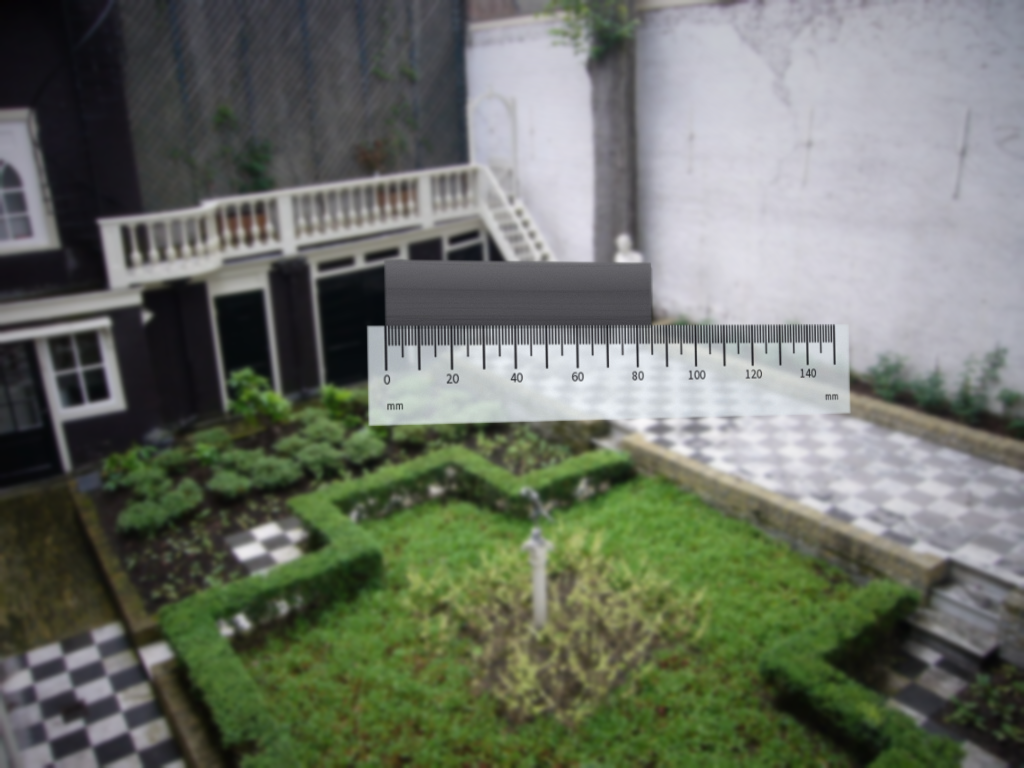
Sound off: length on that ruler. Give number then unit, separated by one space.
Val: 85 mm
